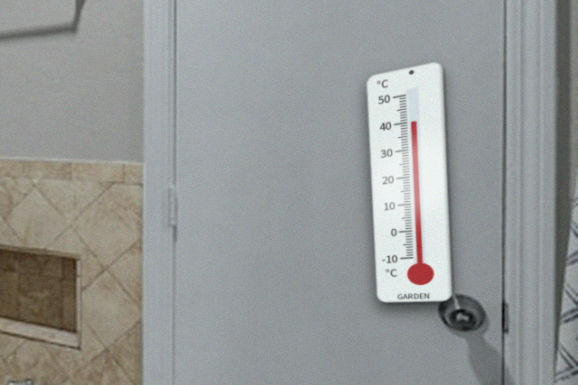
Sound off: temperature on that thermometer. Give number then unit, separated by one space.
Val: 40 °C
